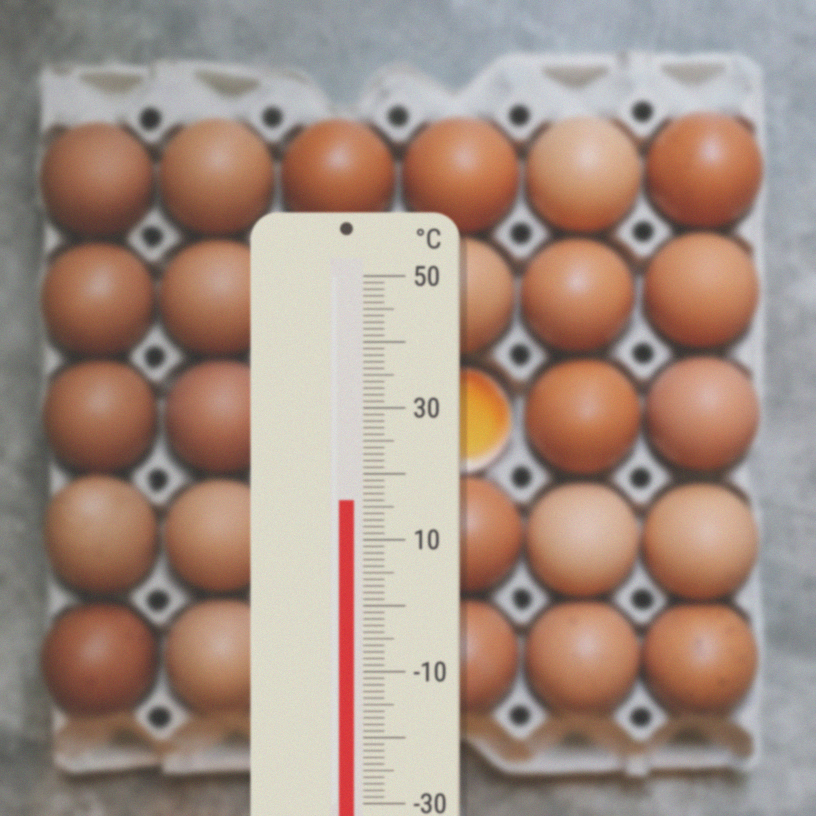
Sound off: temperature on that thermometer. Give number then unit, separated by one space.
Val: 16 °C
